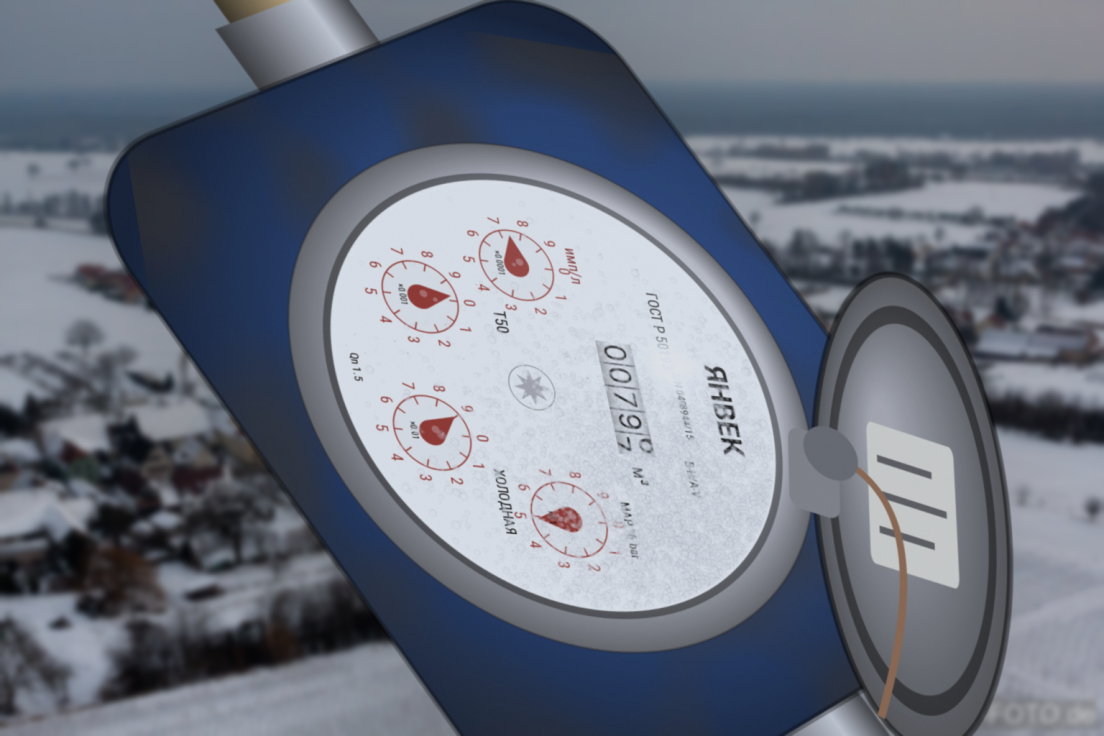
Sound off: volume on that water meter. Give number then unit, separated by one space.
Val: 796.4897 m³
